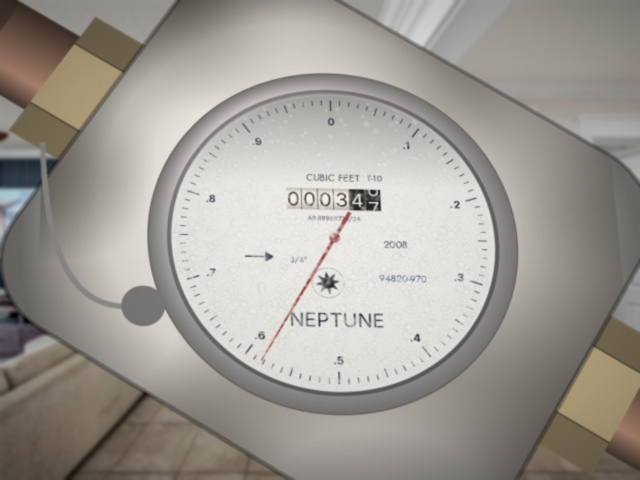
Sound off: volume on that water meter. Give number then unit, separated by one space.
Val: 346.58 ft³
